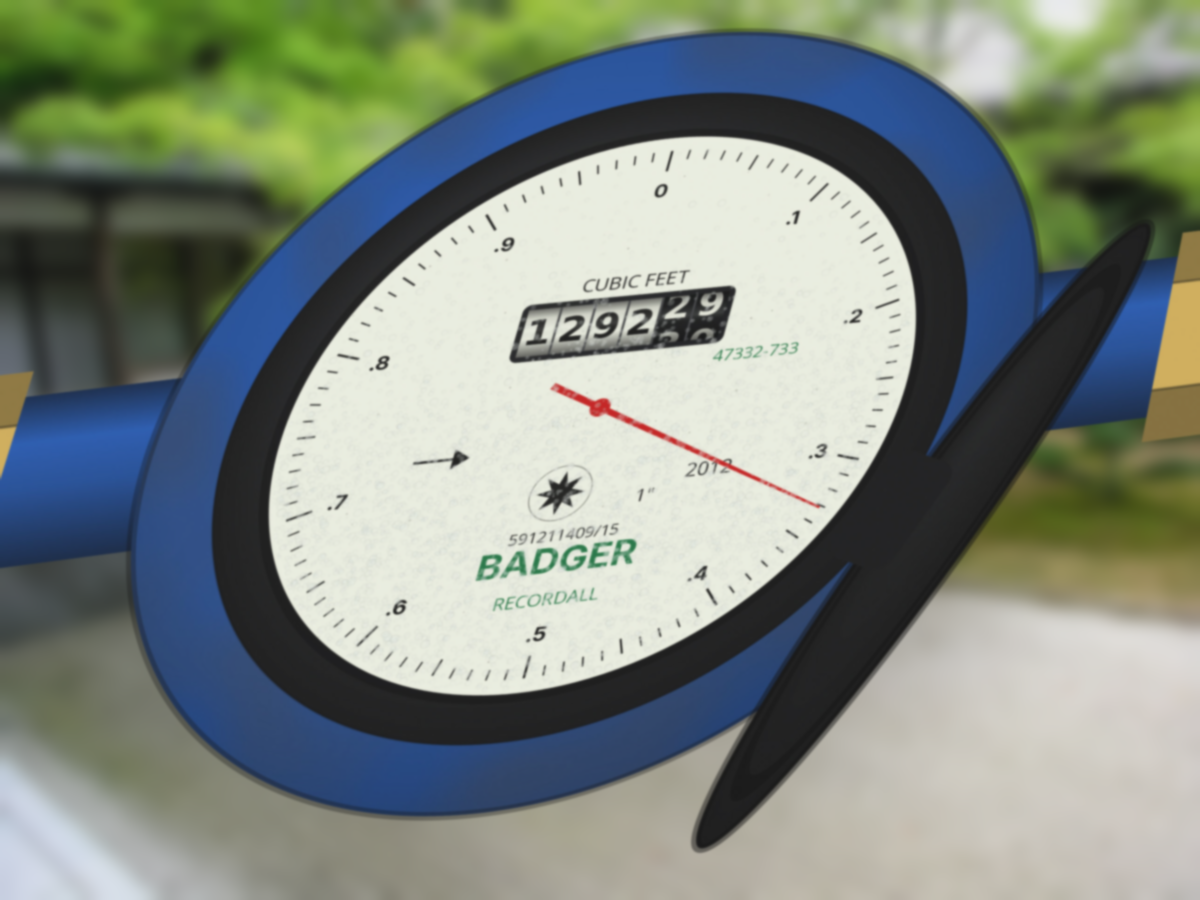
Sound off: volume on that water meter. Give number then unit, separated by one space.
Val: 129229.33 ft³
